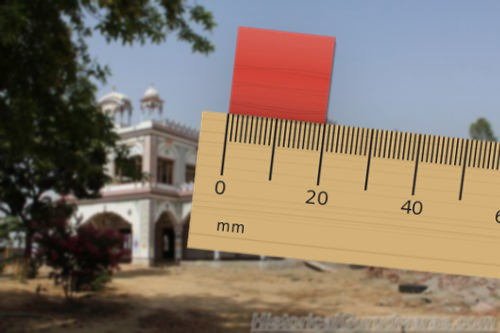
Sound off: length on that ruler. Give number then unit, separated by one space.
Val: 20 mm
